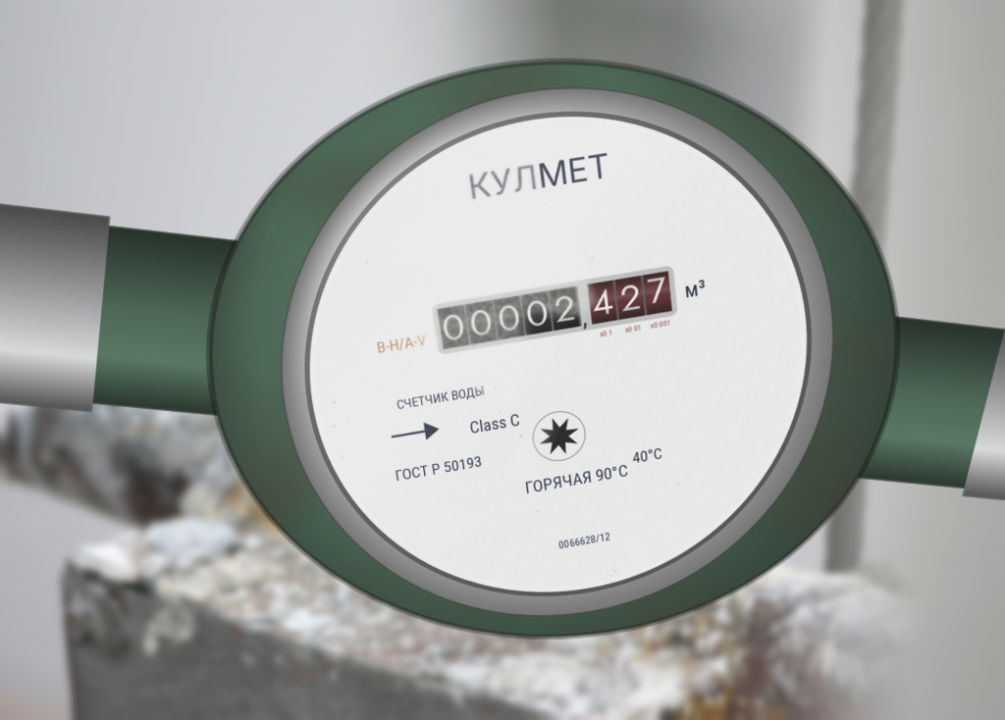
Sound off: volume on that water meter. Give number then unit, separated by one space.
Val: 2.427 m³
